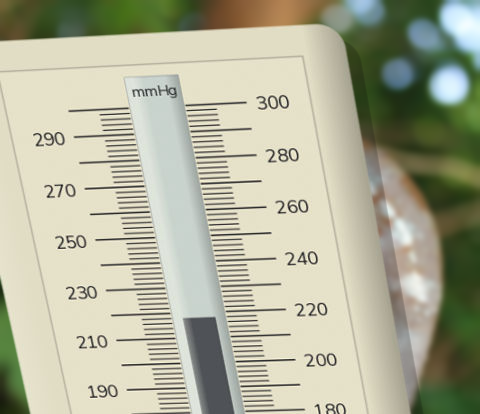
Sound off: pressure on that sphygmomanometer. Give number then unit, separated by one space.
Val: 218 mmHg
